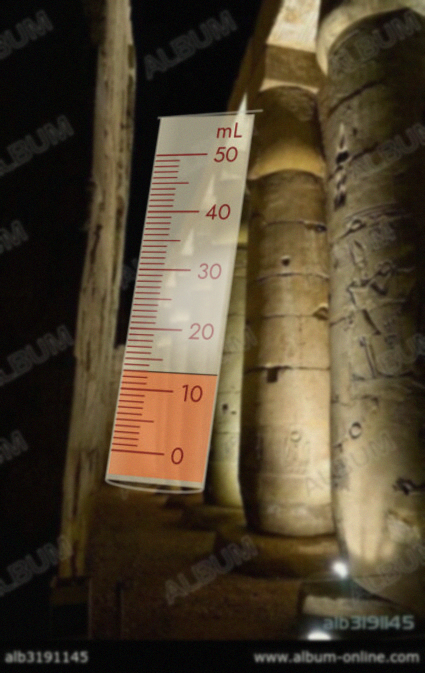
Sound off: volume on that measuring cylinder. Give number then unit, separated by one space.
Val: 13 mL
